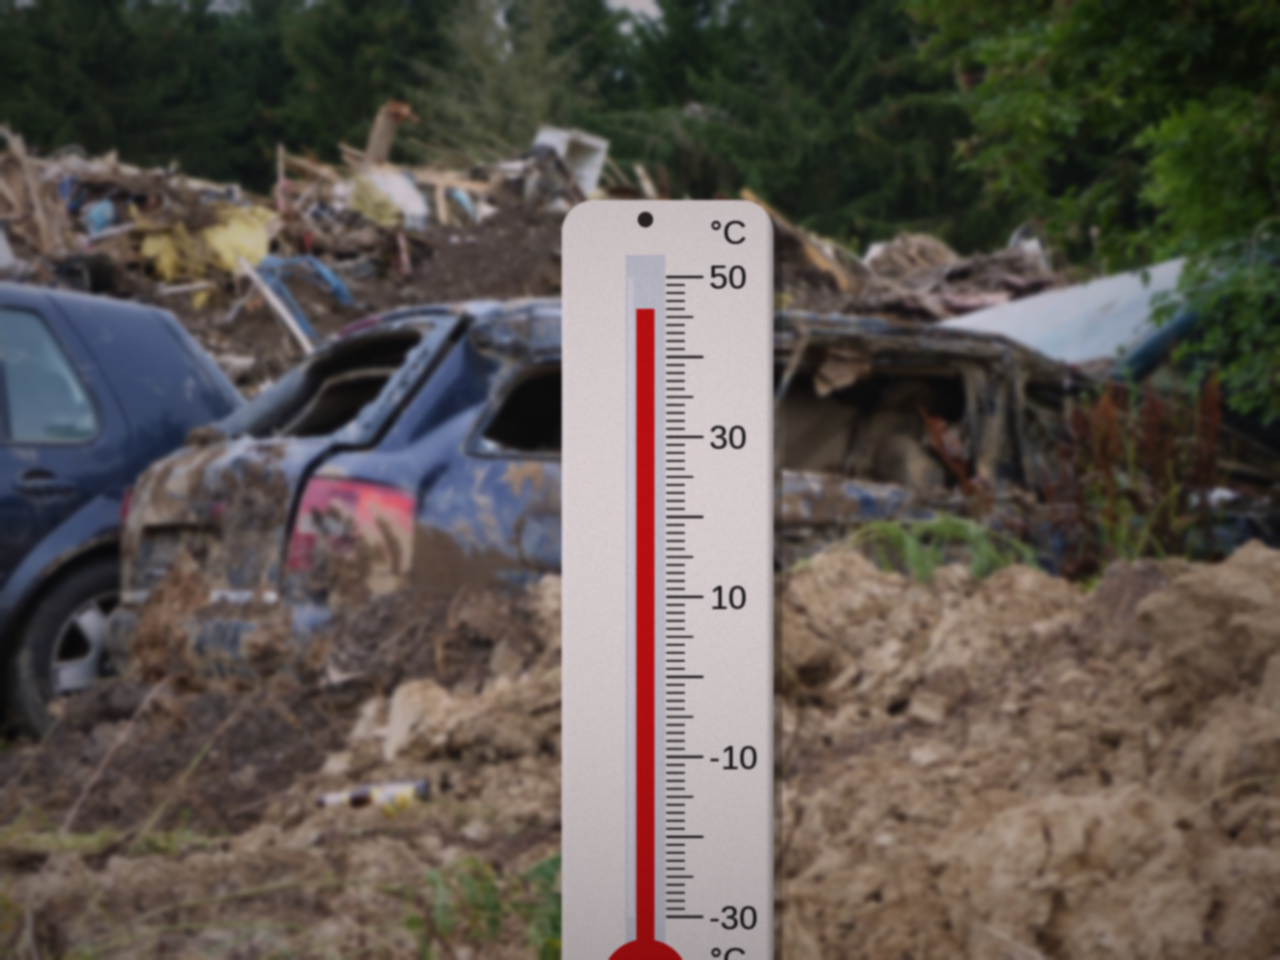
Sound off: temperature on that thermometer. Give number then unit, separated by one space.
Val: 46 °C
